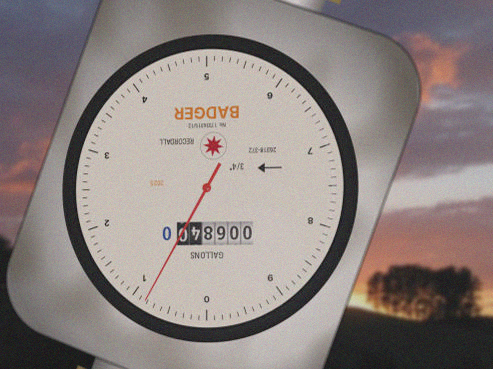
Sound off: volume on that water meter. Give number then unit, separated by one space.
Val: 68400.8 gal
